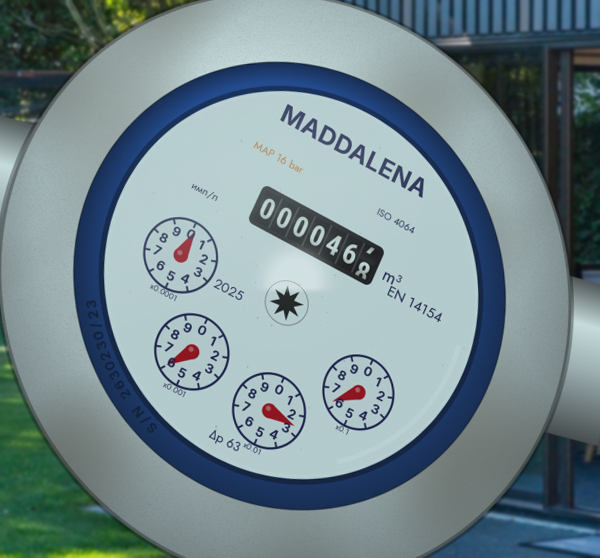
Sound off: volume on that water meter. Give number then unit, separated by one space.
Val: 467.6260 m³
